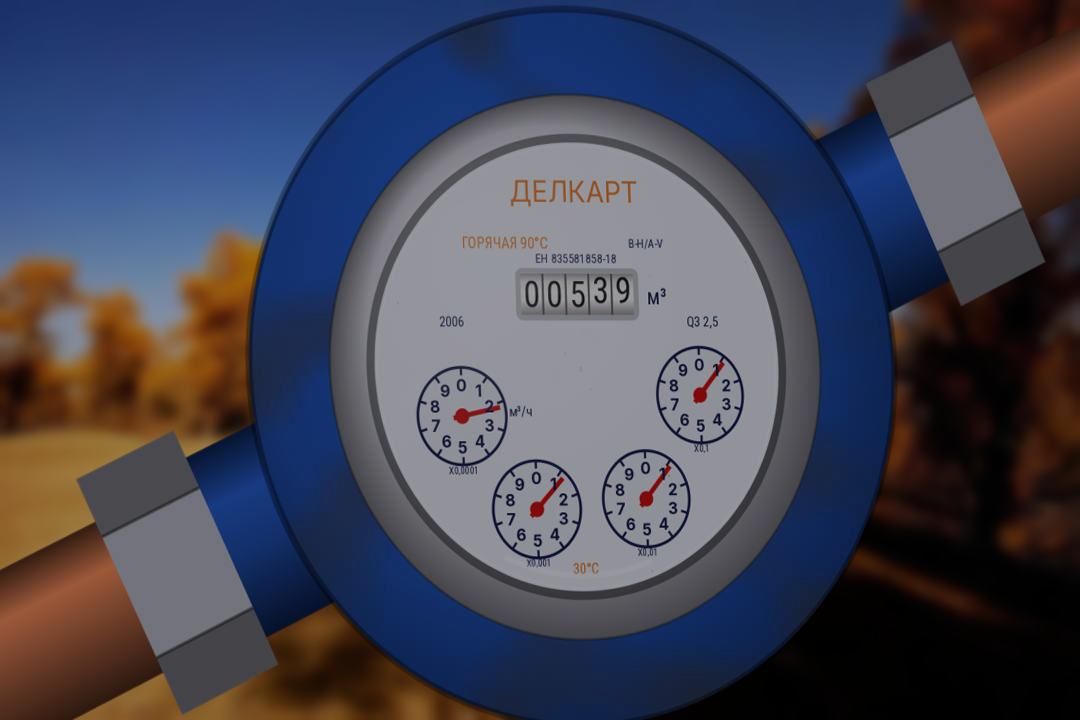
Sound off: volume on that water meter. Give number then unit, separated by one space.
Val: 539.1112 m³
